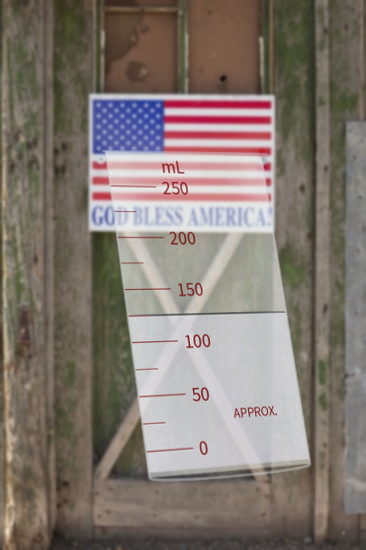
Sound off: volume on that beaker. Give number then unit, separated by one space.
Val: 125 mL
